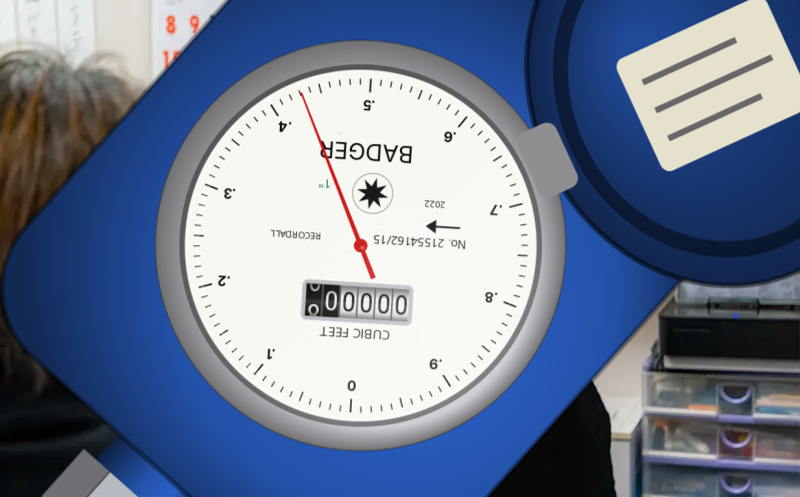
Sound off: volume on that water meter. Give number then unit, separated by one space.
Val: 8.43 ft³
